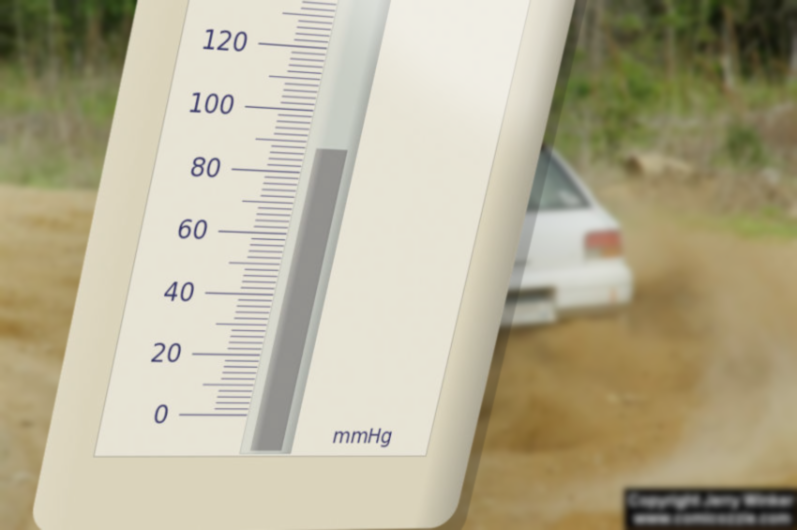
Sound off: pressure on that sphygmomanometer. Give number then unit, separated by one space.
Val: 88 mmHg
